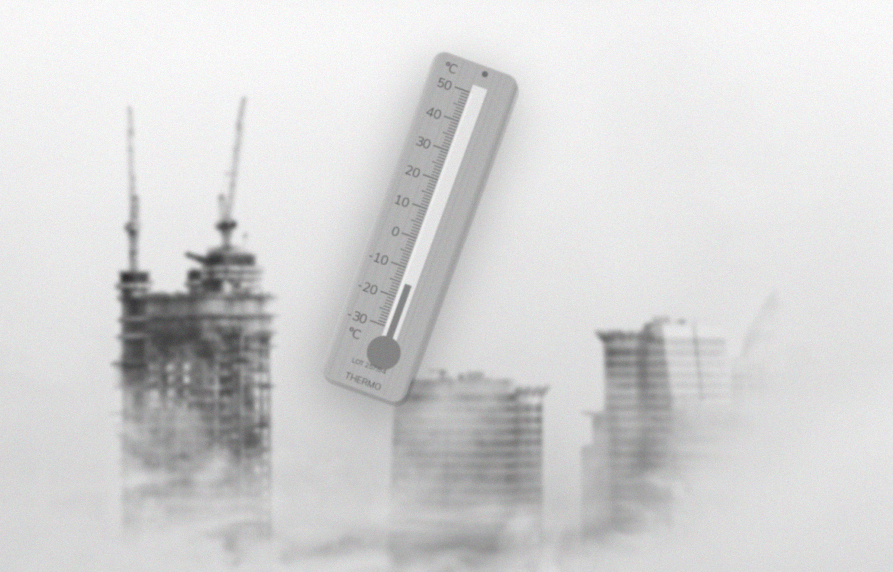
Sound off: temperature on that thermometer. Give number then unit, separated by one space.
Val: -15 °C
